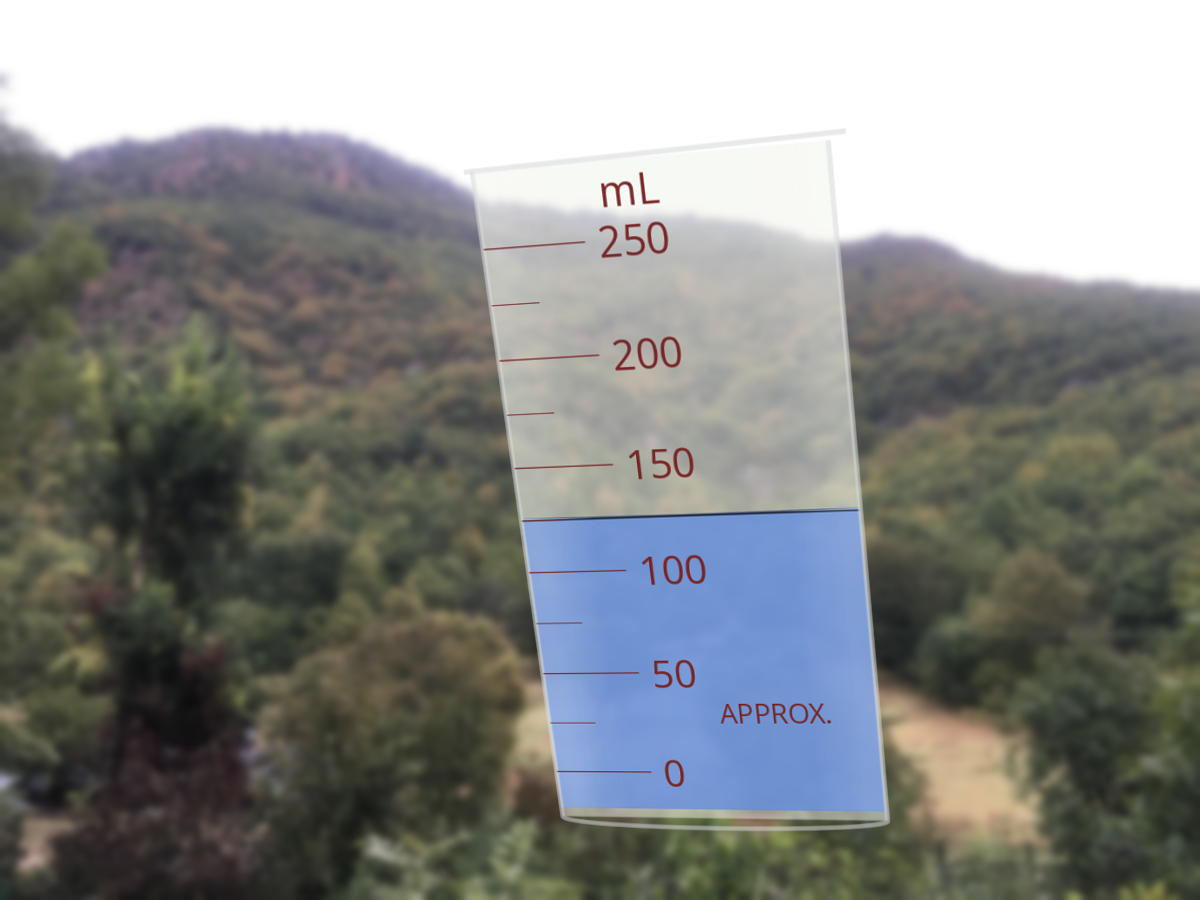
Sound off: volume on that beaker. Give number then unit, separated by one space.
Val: 125 mL
